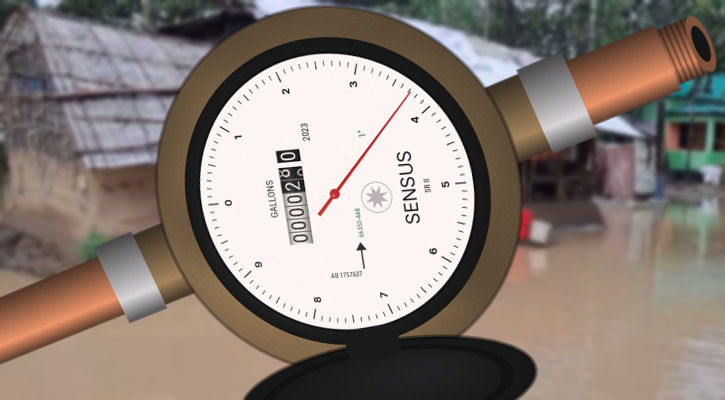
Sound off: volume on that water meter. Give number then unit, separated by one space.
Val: 283.7 gal
